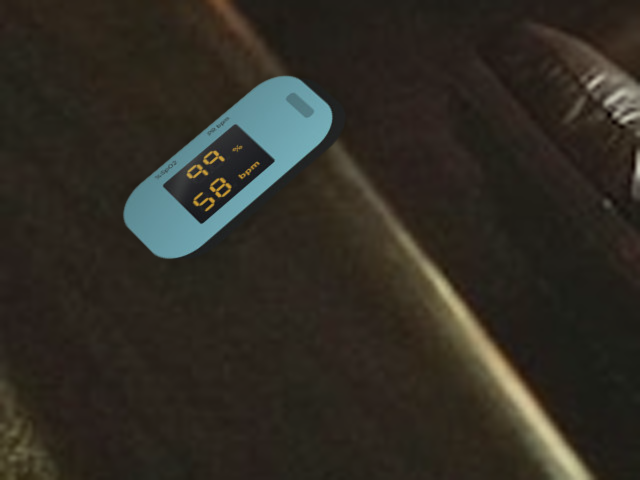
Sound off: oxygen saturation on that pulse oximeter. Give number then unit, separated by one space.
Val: 99 %
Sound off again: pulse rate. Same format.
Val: 58 bpm
